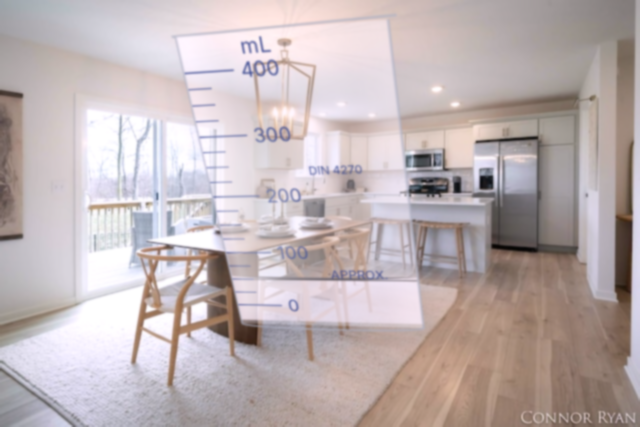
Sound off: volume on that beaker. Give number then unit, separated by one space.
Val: 50 mL
